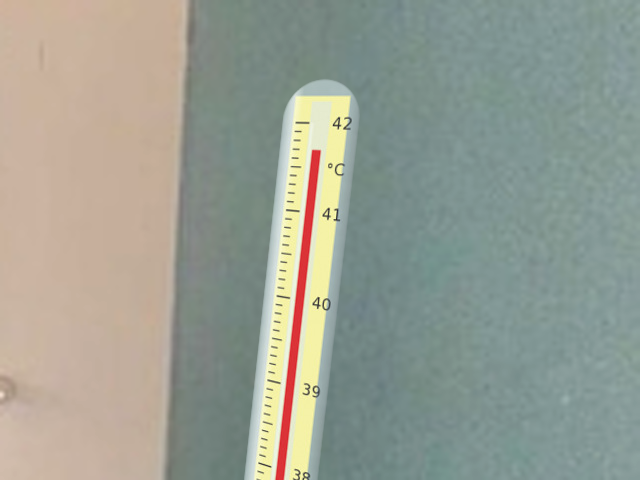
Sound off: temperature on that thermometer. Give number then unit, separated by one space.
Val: 41.7 °C
